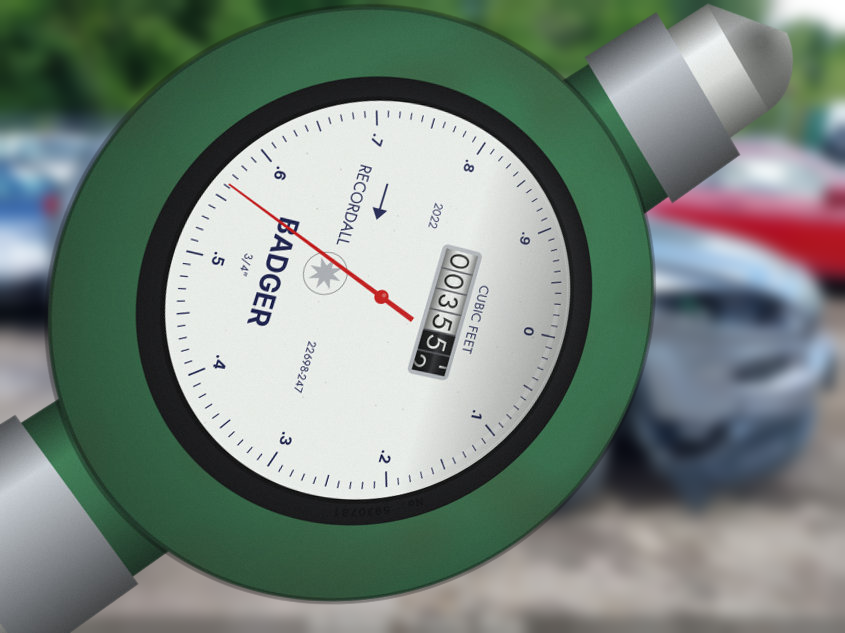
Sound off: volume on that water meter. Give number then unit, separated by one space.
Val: 3551.56 ft³
